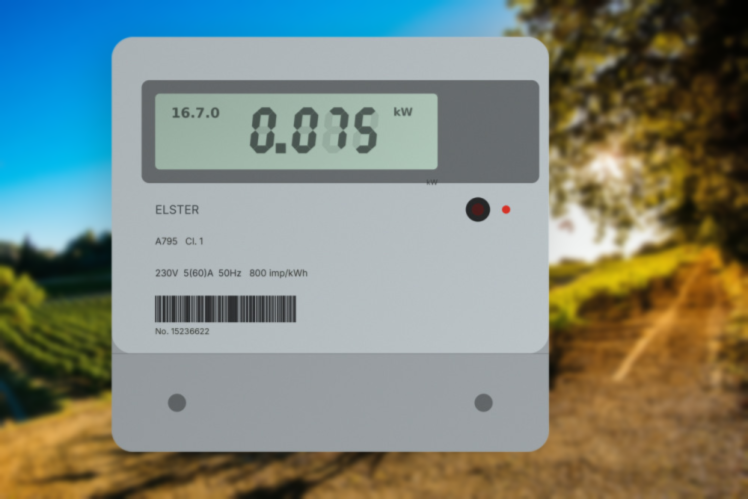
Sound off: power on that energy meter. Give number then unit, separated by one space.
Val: 0.075 kW
